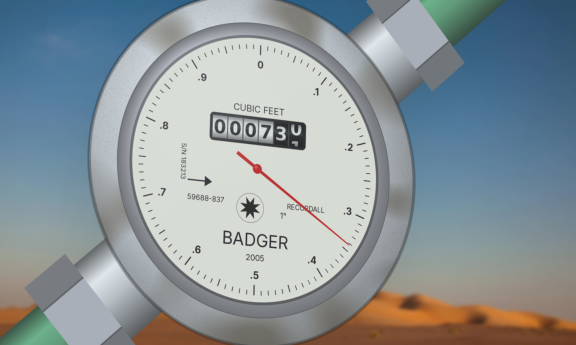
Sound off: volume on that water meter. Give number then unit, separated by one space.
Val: 730.34 ft³
